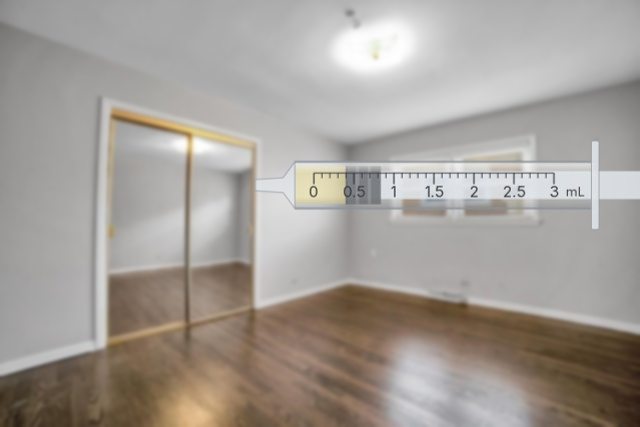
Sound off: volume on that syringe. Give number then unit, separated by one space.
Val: 0.4 mL
